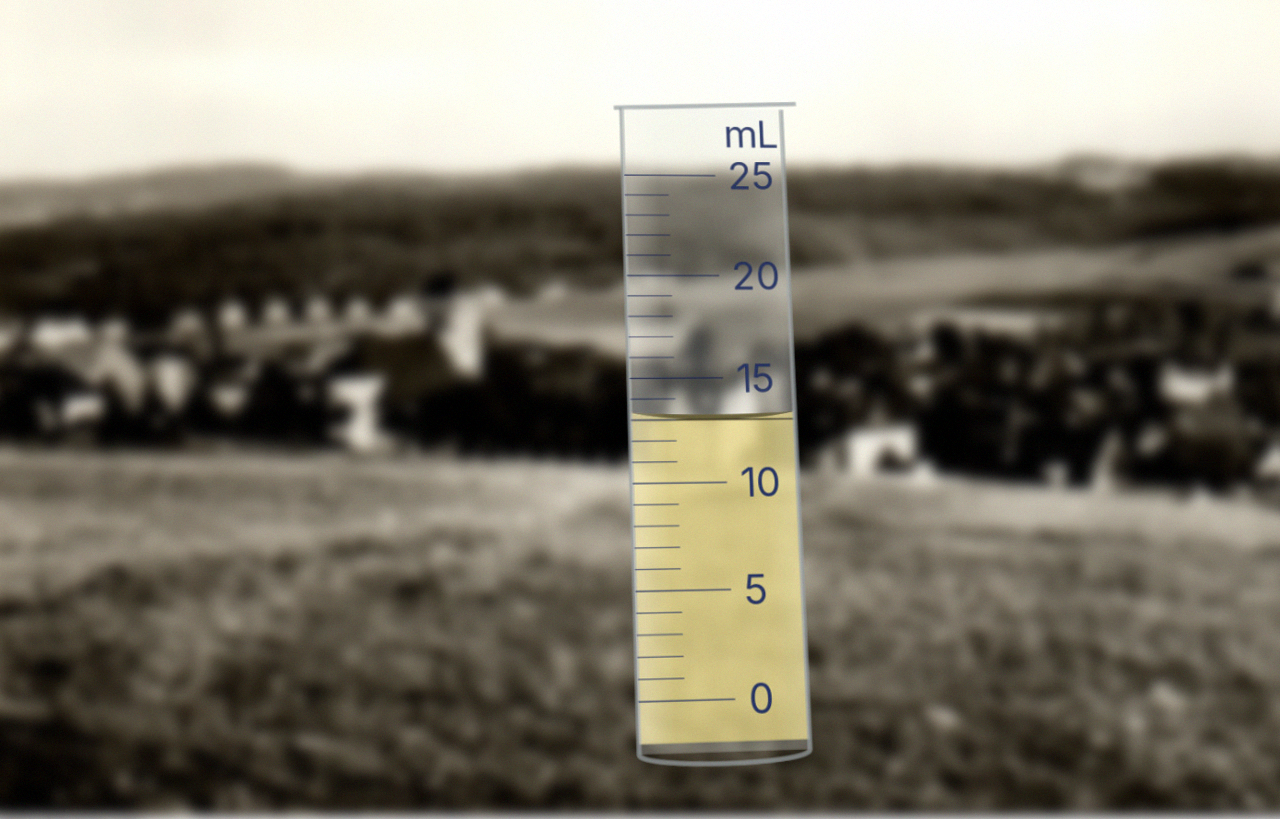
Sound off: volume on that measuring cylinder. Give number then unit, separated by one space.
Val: 13 mL
